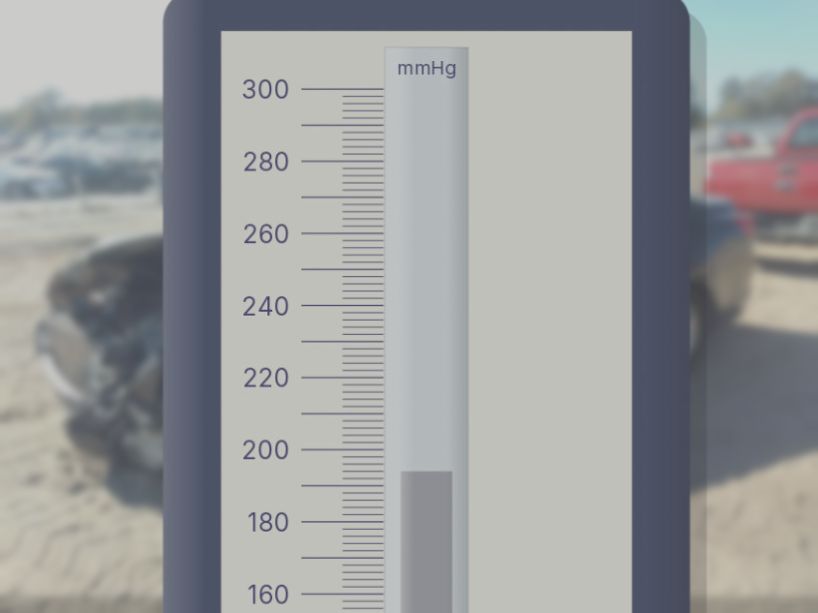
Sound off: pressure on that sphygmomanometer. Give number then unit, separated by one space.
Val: 194 mmHg
